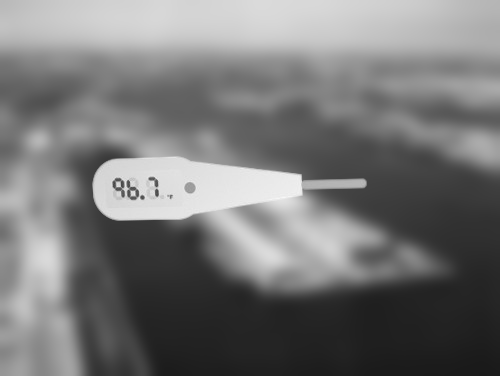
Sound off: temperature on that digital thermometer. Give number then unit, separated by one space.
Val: 96.7 °F
